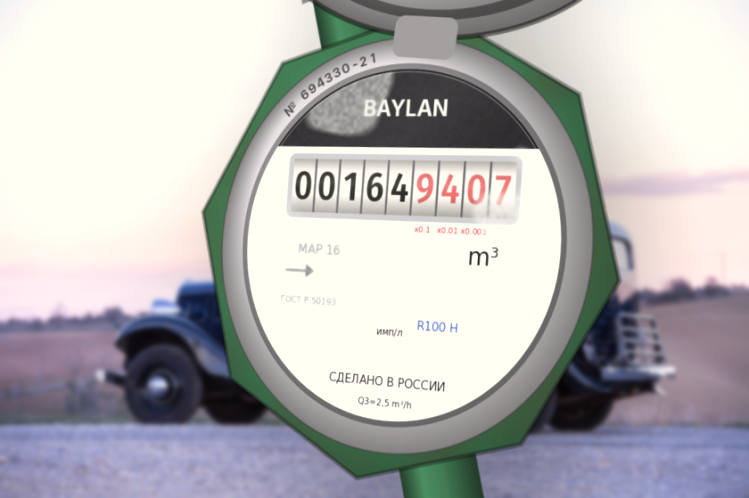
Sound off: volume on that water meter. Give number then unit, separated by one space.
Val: 164.9407 m³
